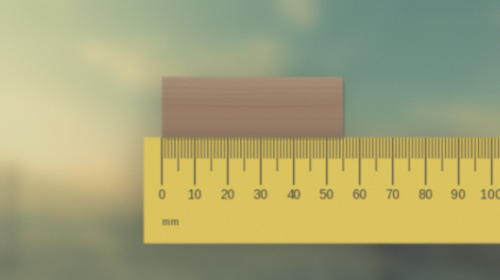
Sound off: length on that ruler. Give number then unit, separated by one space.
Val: 55 mm
